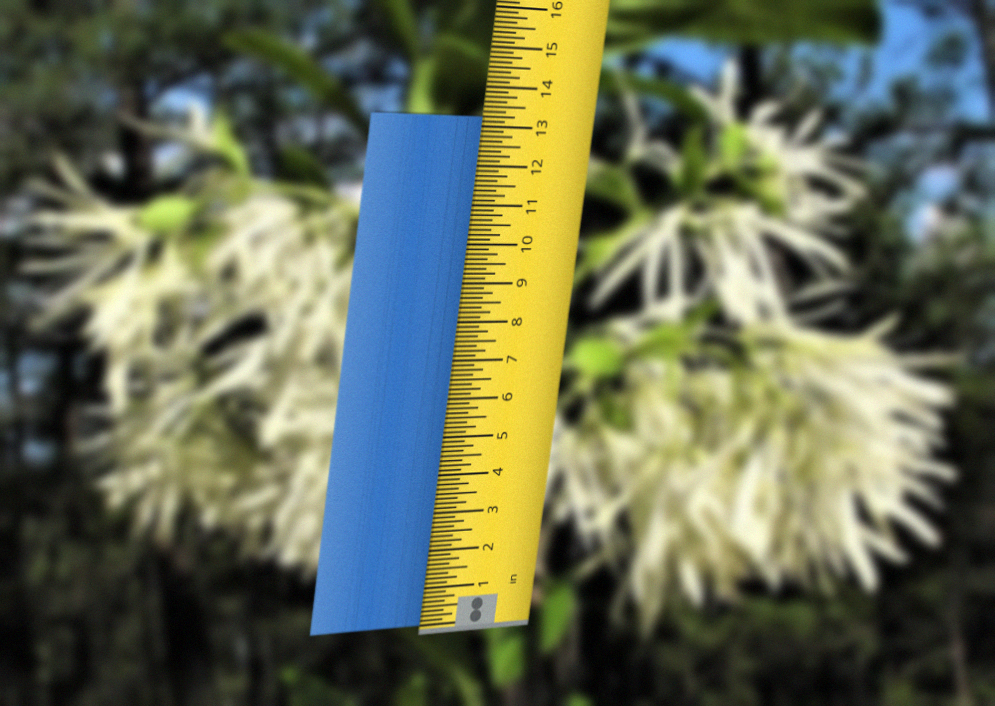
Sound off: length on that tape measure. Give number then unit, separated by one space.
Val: 13.25 in
